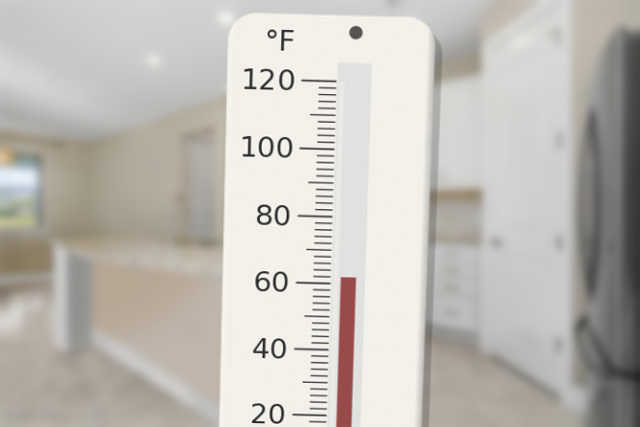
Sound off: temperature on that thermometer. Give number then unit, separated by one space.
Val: 62 °F
